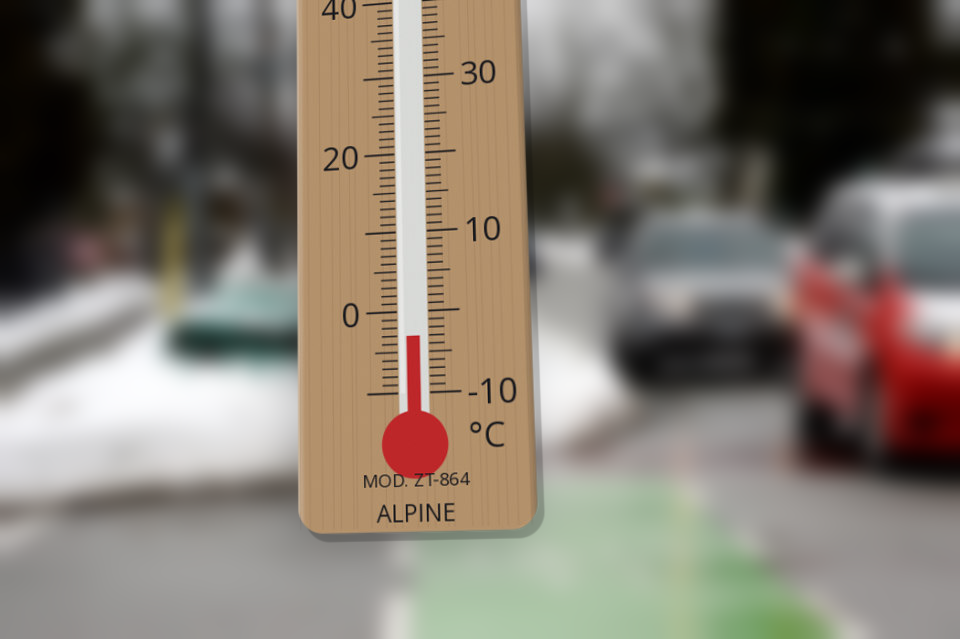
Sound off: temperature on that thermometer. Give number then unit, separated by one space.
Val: -3 °C
